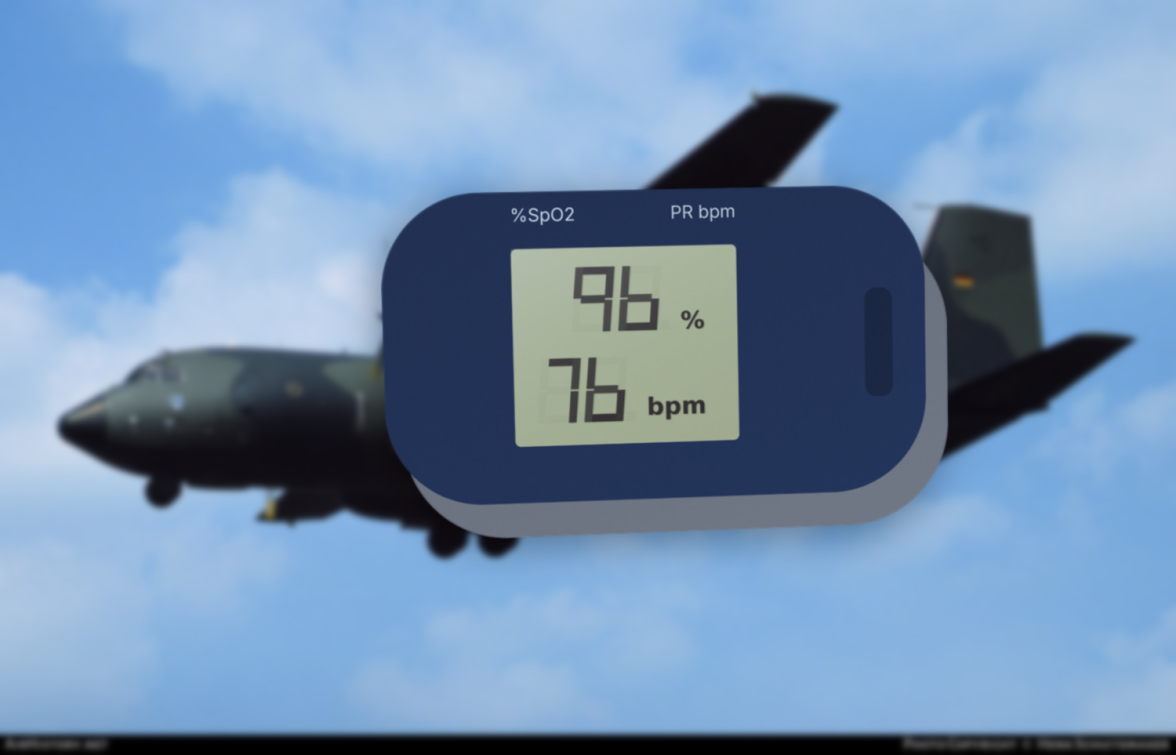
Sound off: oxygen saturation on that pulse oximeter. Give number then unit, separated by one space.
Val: 96 %
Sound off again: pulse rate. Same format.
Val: 76 bpm
